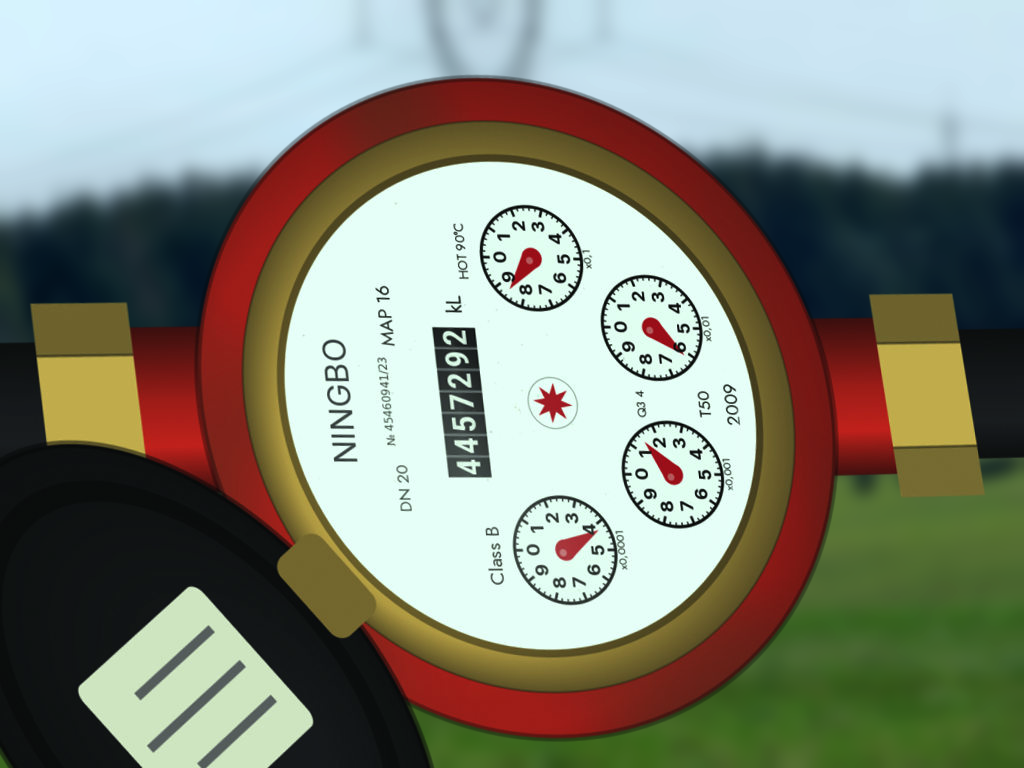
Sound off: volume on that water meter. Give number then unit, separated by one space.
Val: 4457292.8614 kL
